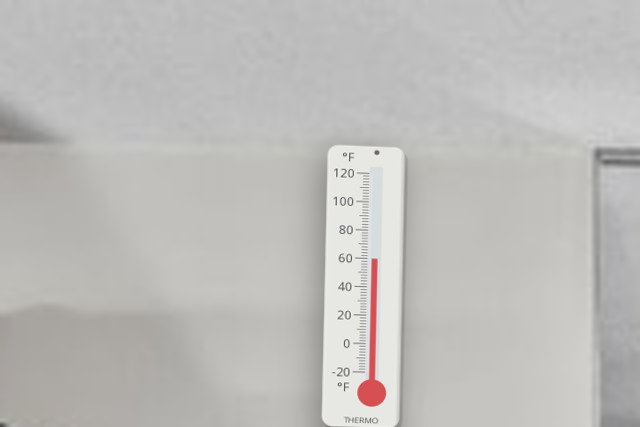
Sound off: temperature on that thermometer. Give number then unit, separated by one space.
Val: 60 °F
